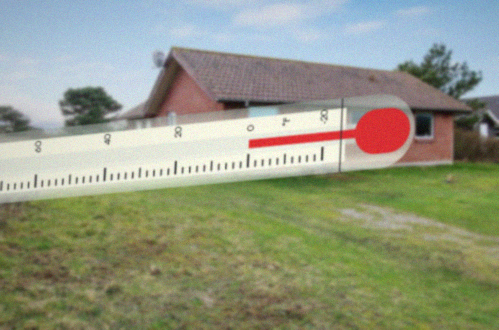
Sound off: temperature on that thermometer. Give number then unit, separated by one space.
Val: 0 °F
